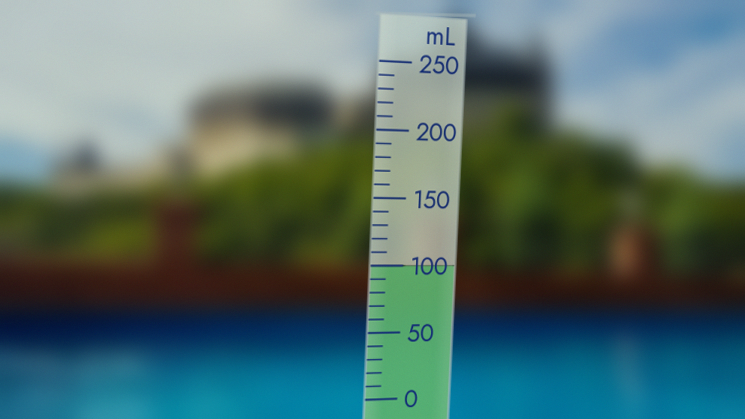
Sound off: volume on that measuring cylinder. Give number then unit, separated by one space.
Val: 100 mL
